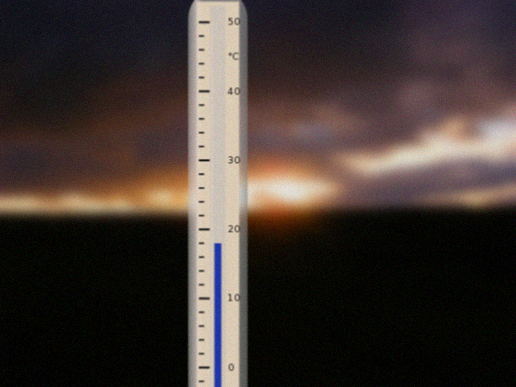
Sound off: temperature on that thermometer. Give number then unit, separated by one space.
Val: 18 °C
